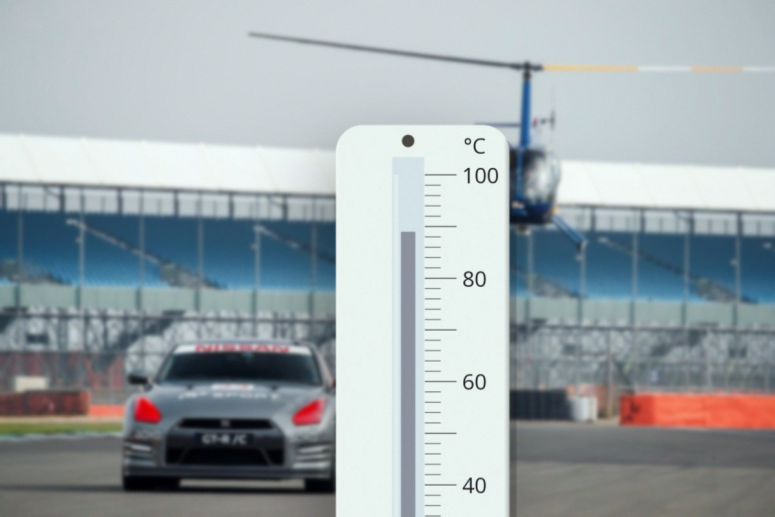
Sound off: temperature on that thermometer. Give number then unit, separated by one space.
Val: 89 °C
